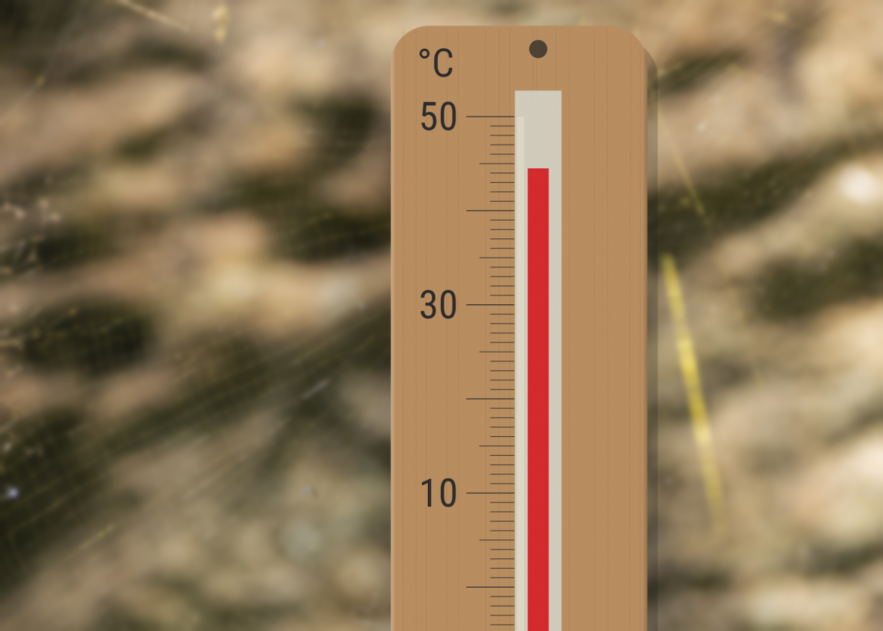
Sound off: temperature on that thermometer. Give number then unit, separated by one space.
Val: 44.5 °C
